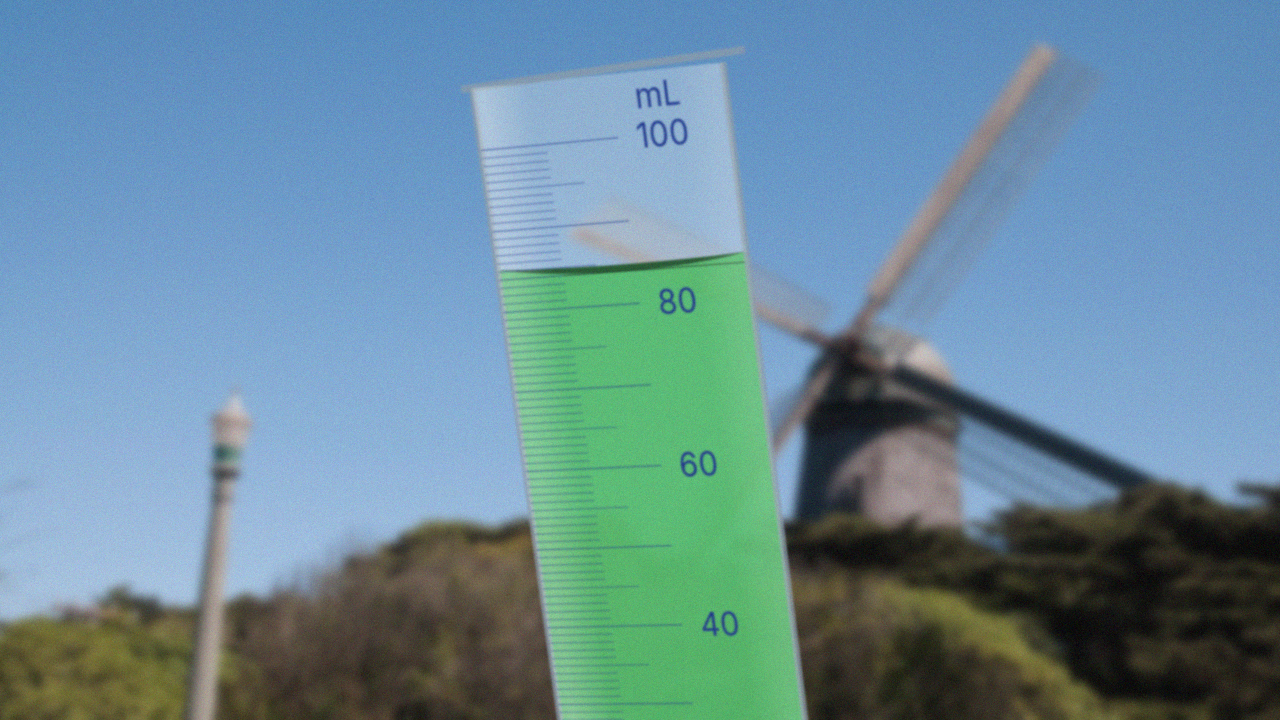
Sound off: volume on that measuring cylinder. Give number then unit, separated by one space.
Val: 84 mL
